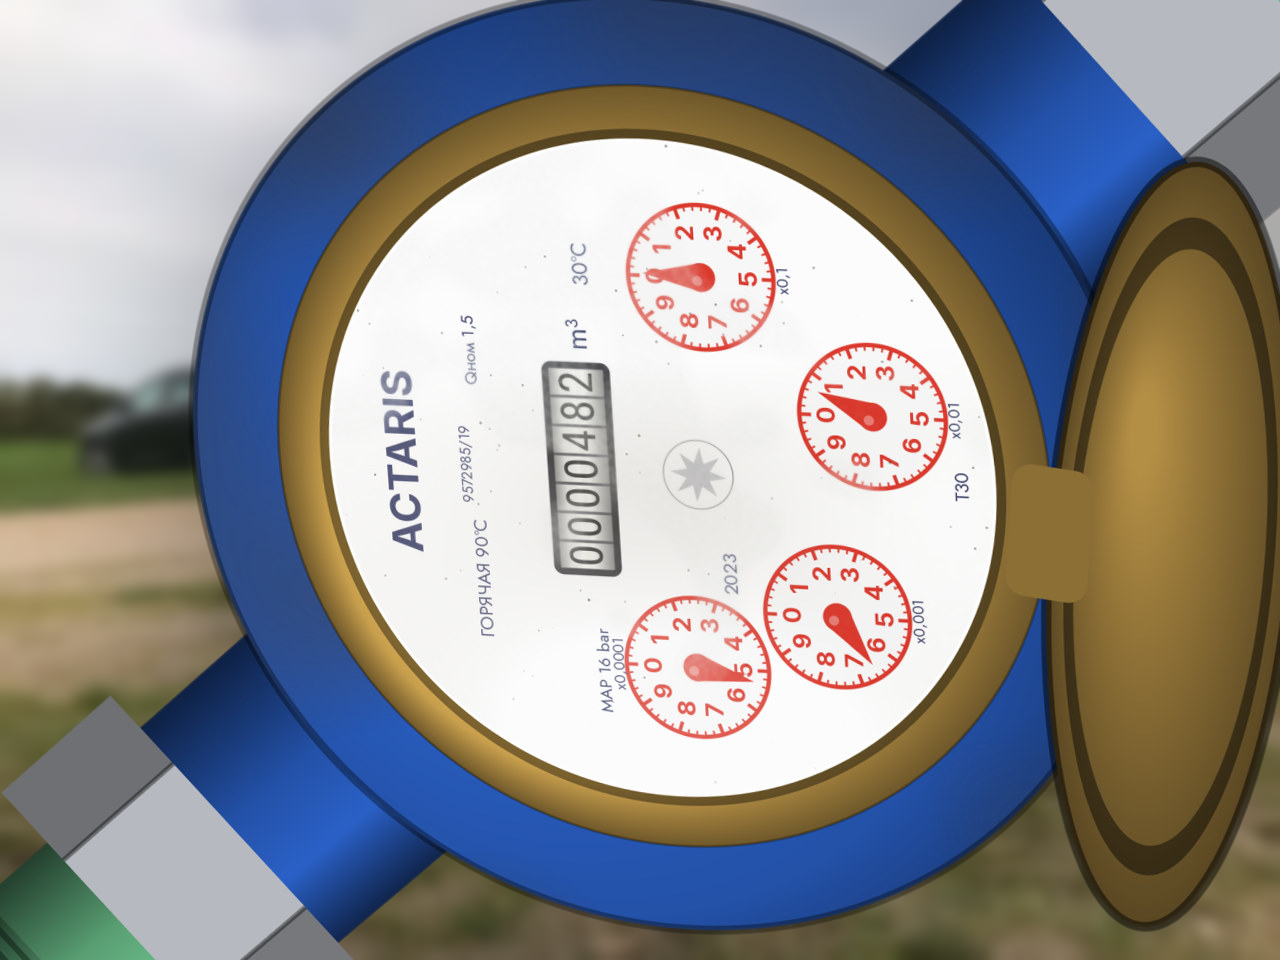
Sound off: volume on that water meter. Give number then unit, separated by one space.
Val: 482.0065 m³
